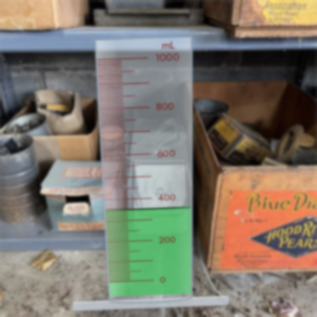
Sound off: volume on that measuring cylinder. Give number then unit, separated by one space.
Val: 350 mL
